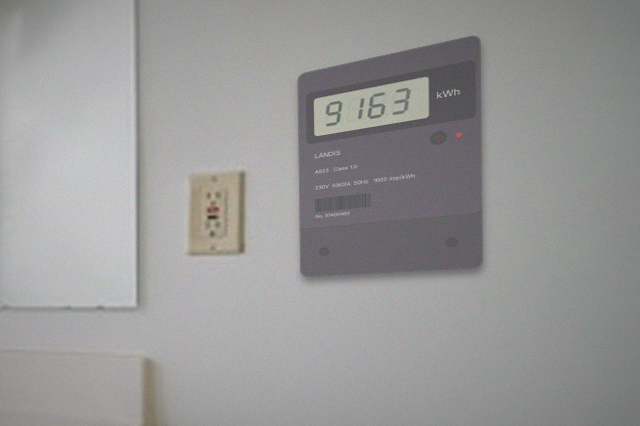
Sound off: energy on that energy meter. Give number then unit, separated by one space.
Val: 9163 kWh
